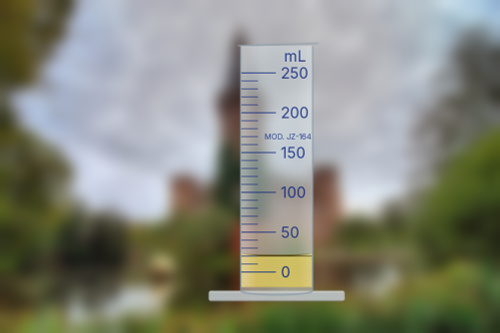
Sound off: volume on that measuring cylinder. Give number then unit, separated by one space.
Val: 20 mL
